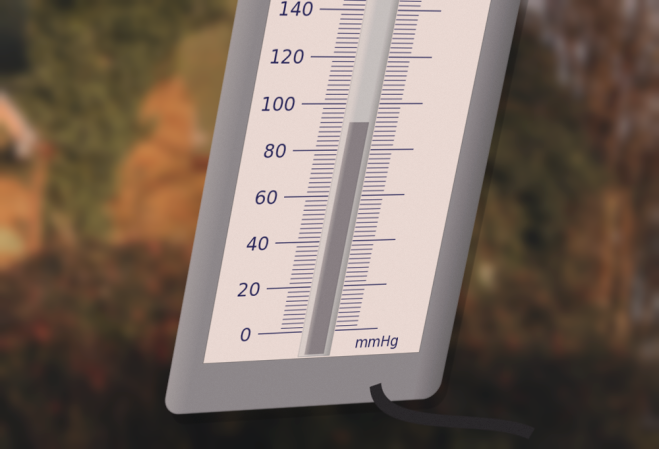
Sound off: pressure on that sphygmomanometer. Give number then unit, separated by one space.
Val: 92 mmHg
